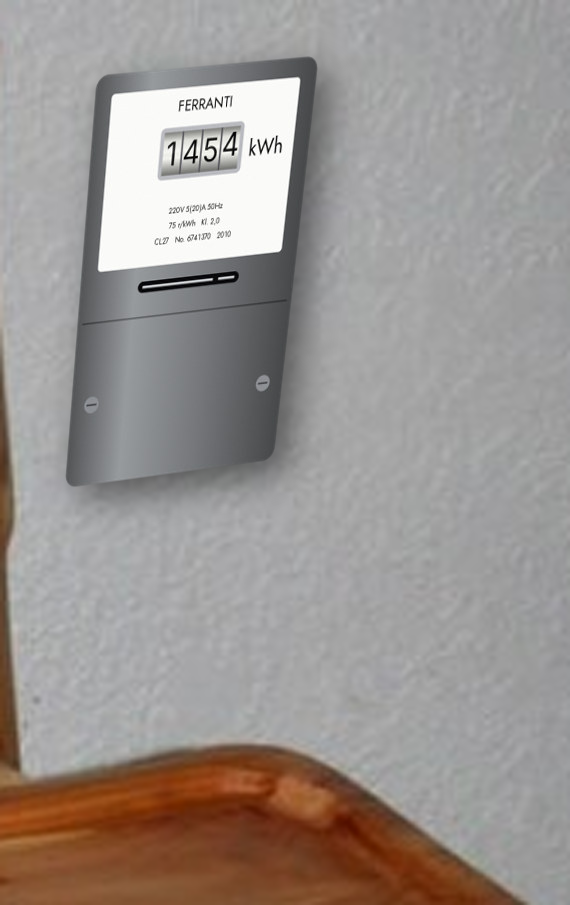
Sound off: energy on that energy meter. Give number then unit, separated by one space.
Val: 1454 kWh
